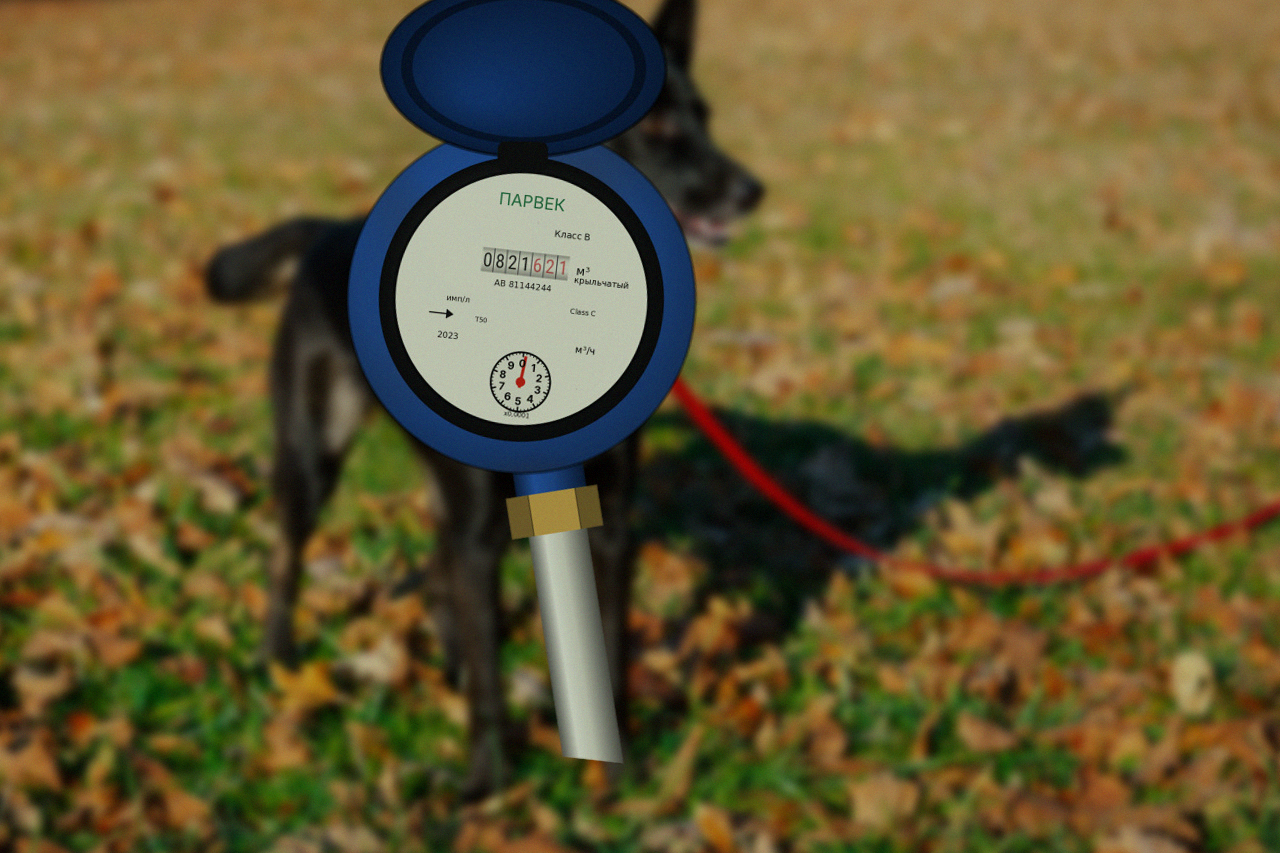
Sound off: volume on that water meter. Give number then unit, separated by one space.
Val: 821.6210 m³
